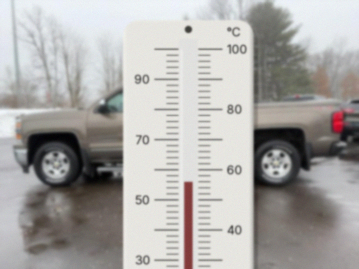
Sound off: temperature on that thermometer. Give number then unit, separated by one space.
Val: 56 °C
